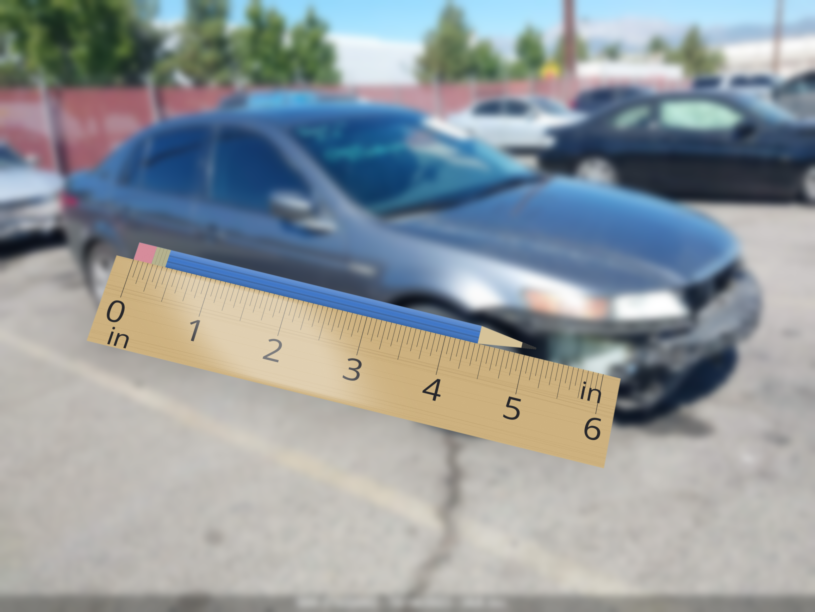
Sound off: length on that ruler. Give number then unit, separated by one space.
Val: 5.125 in
